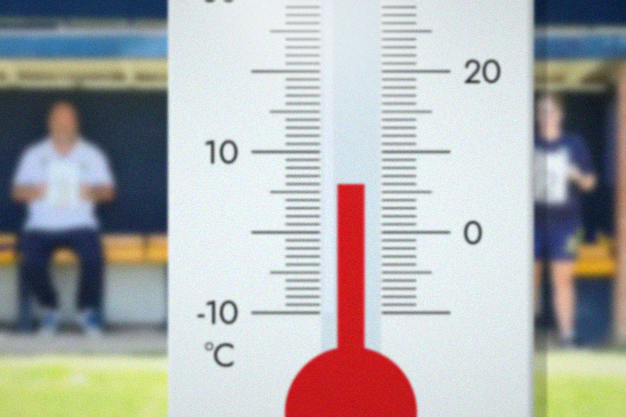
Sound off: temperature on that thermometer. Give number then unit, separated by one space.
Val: 6 °C
